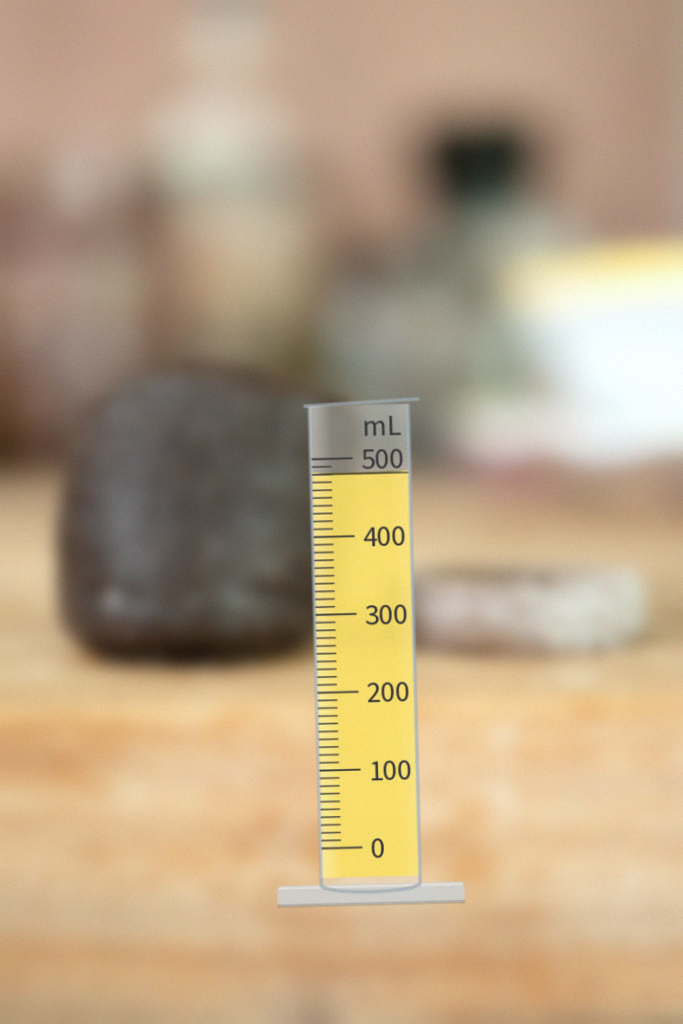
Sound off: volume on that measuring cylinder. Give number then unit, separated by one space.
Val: 480 mL
